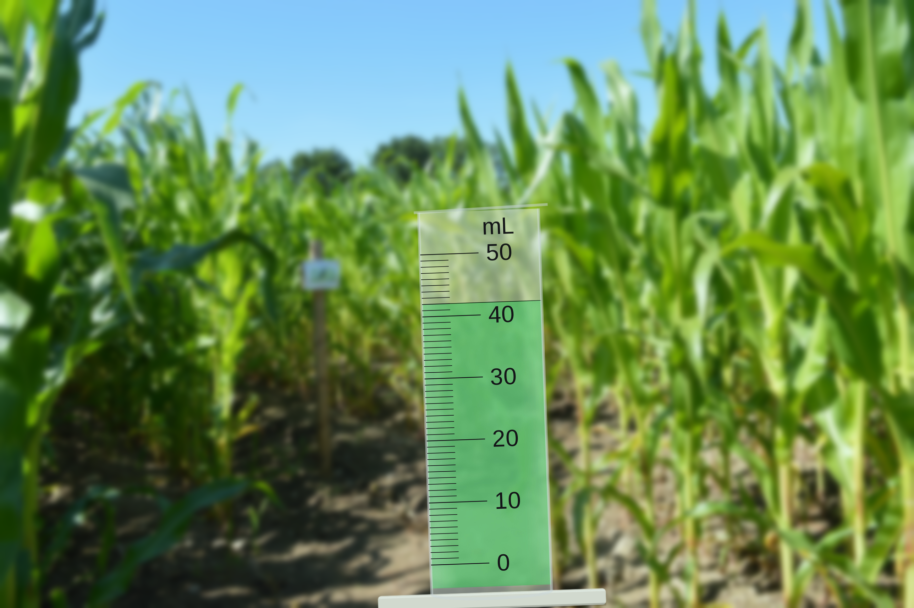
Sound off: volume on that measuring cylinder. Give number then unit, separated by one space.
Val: 42 mL
